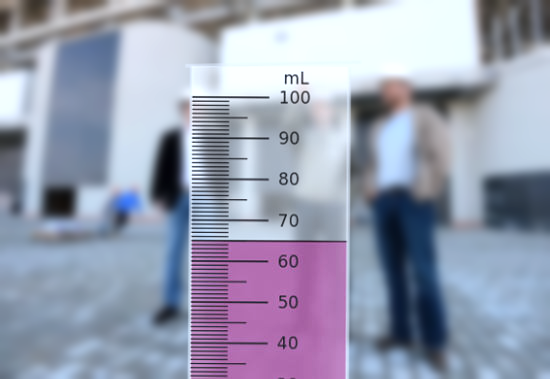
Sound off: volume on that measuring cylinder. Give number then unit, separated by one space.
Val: 65 mL
